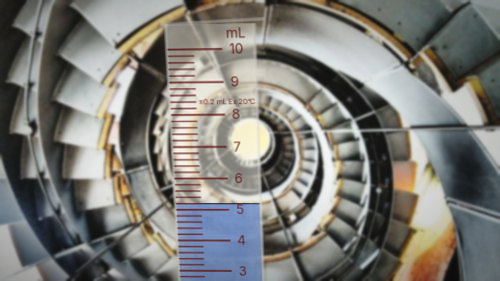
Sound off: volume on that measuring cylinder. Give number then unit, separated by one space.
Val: 5.2 mL
